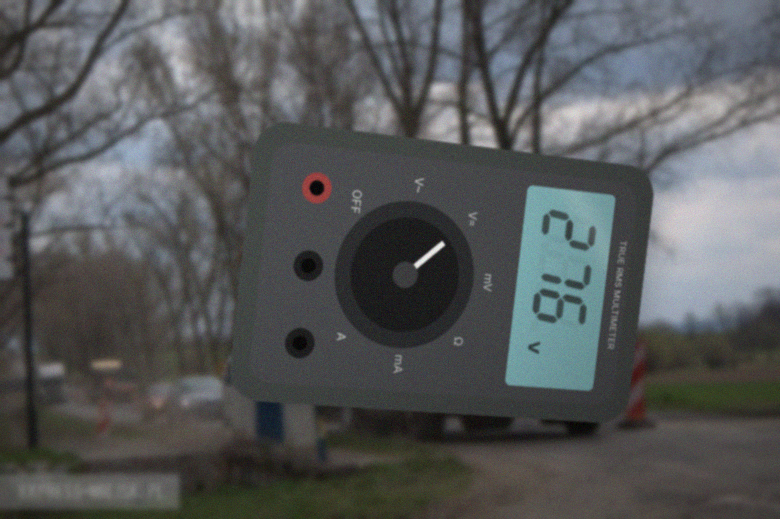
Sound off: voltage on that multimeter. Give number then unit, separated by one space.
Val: 276 V
